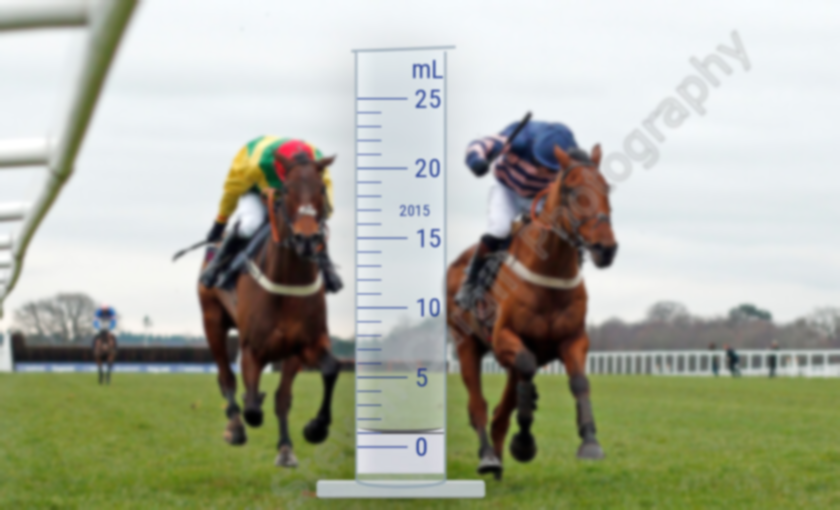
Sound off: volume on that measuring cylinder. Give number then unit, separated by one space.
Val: 1 mL
